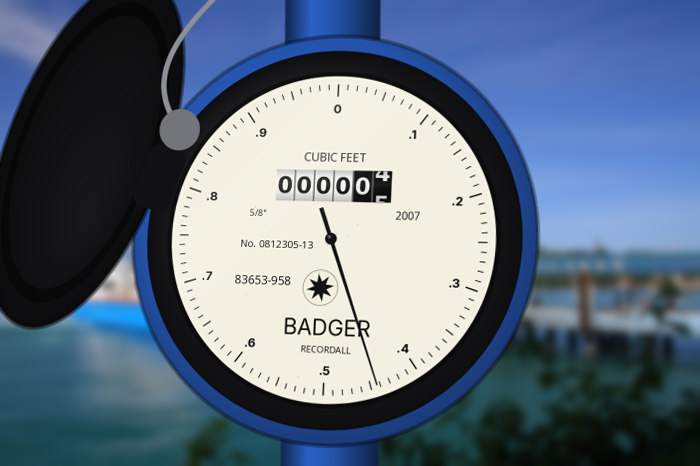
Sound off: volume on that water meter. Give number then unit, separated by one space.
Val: 4.44 ft³
